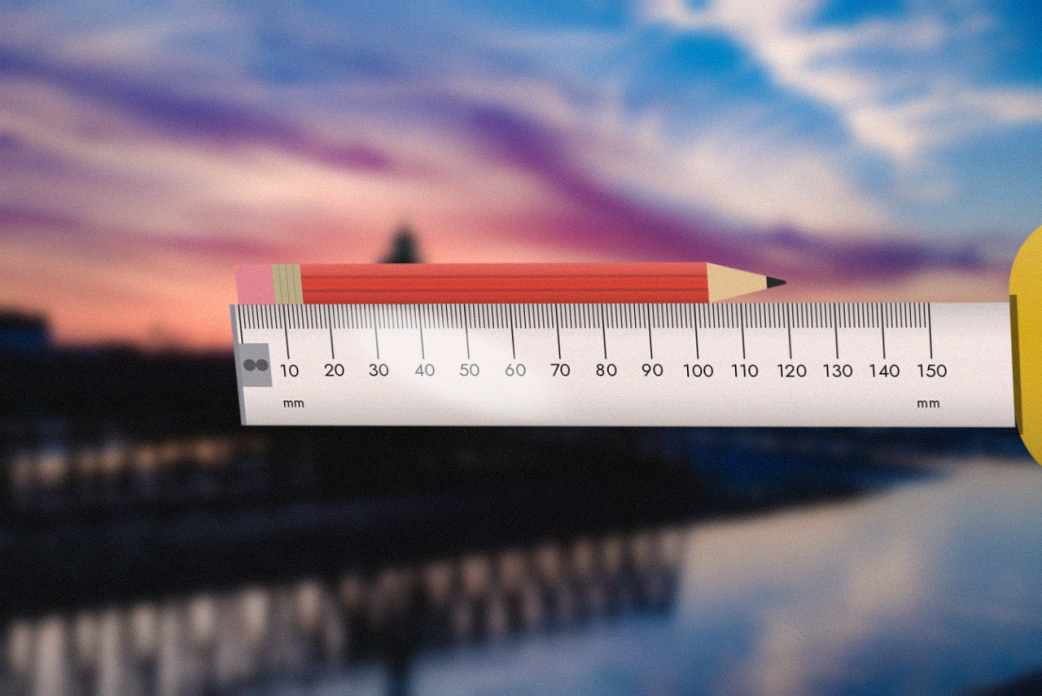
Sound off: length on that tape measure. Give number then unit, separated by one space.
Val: 120 mm
